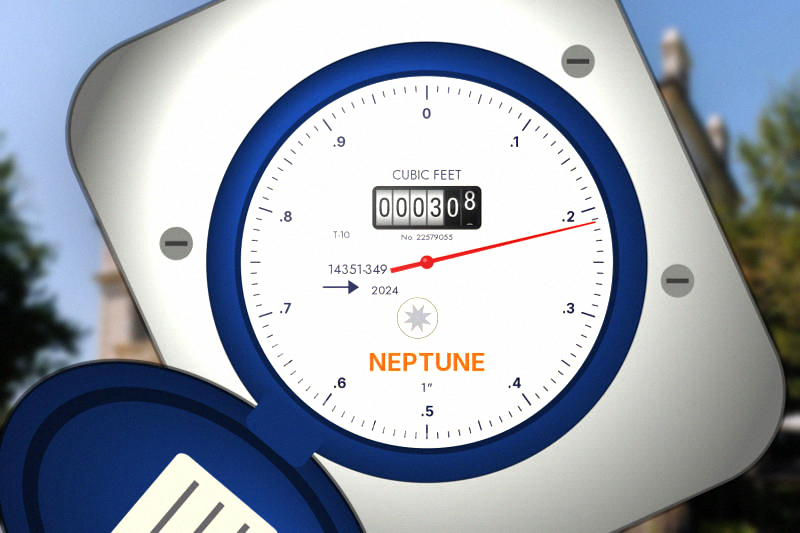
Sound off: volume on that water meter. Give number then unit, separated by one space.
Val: 308.21 ft³
